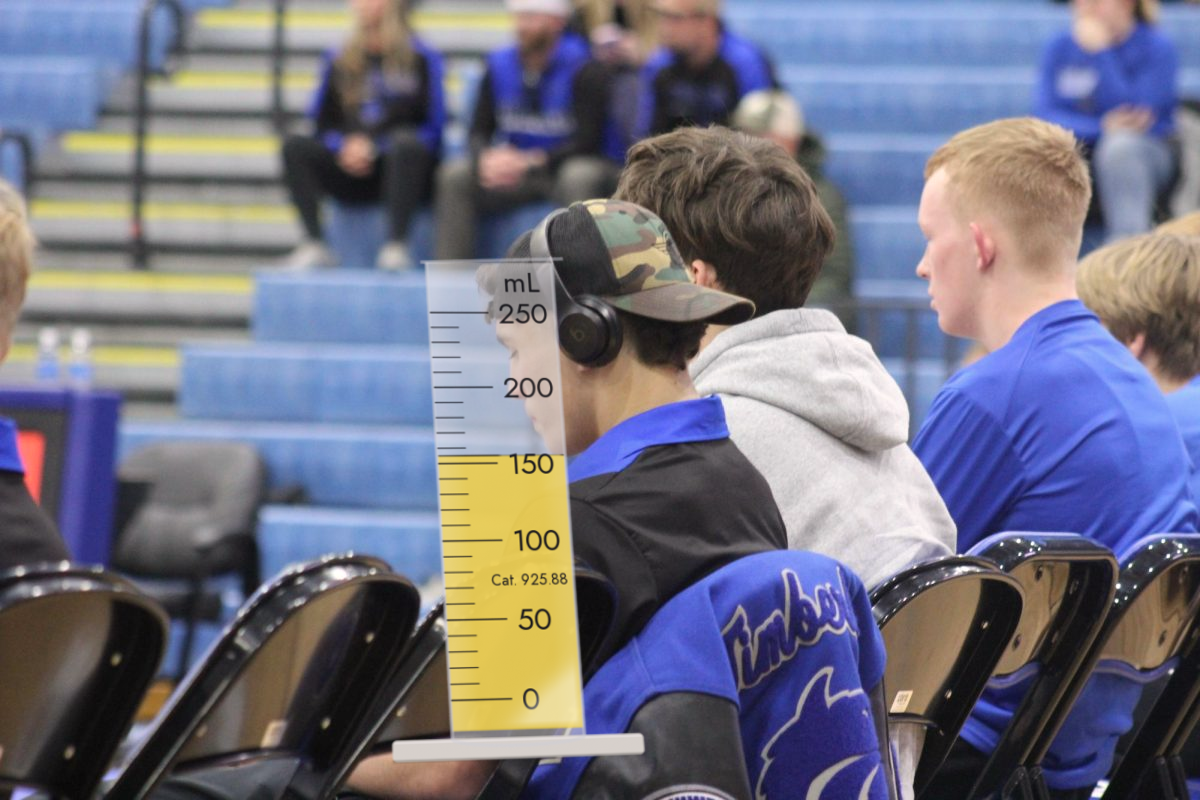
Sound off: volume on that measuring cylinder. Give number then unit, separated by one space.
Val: 155 mL
